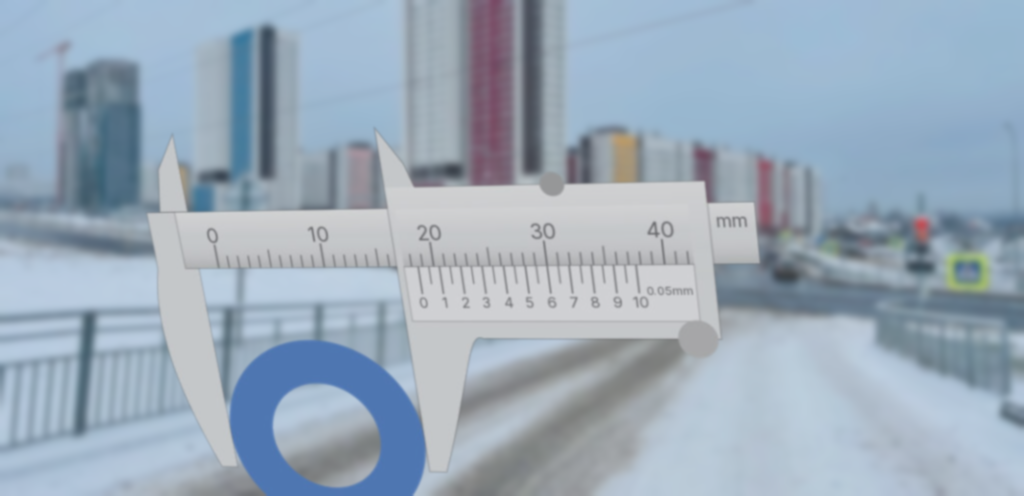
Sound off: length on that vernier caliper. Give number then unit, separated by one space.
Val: 18.6 mm
